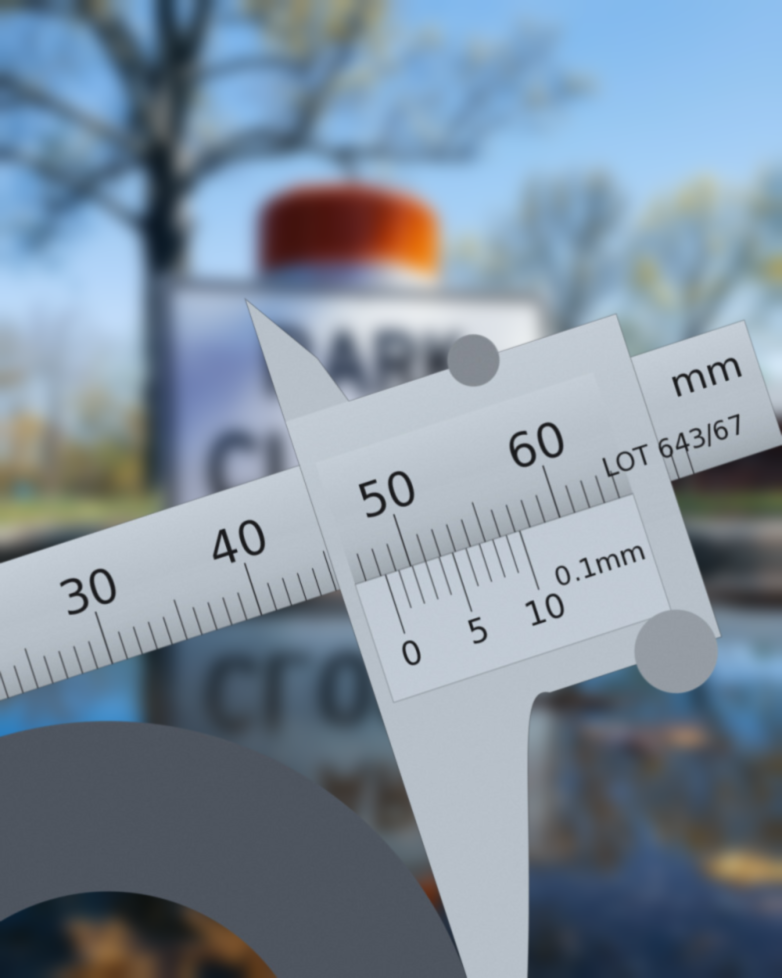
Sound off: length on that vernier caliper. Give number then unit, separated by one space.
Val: 48.3 mm
